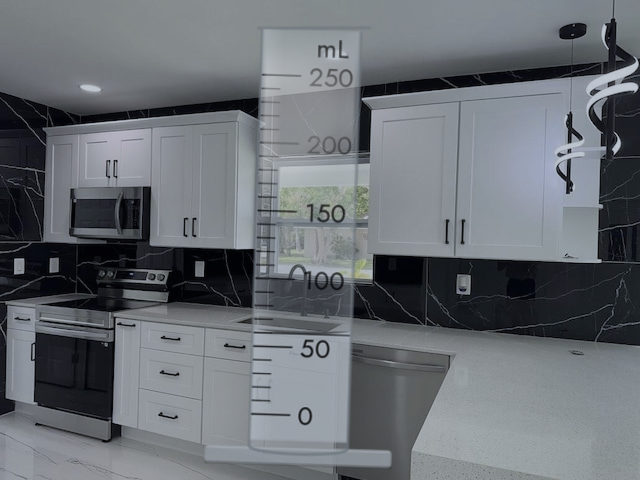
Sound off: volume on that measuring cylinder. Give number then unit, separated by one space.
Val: 60 mL
